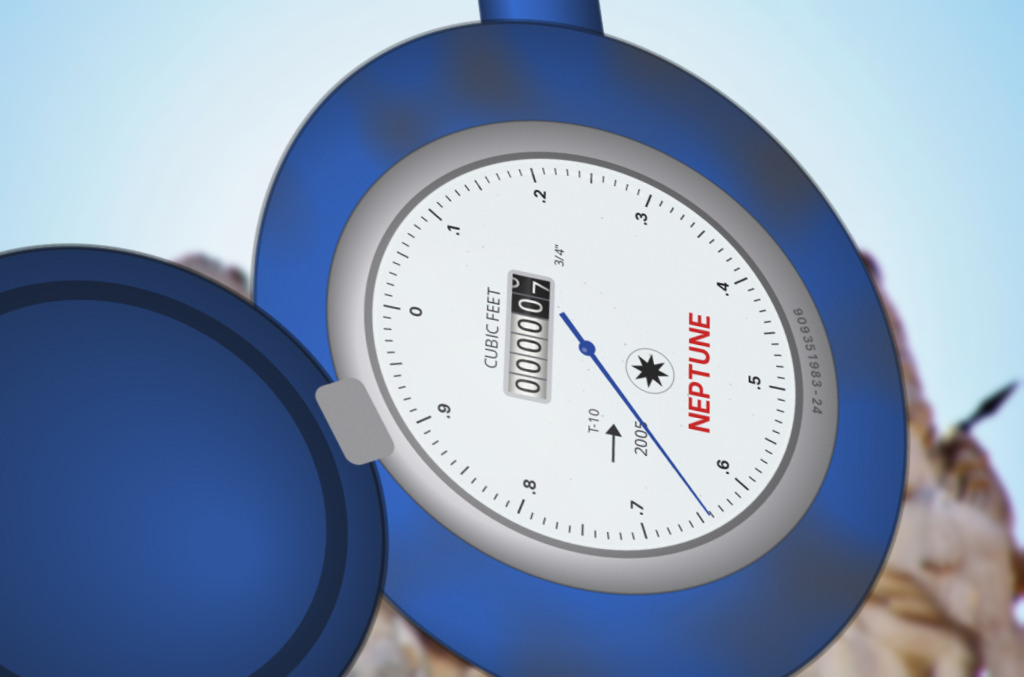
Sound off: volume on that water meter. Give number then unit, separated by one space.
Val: 6.64 ft³
